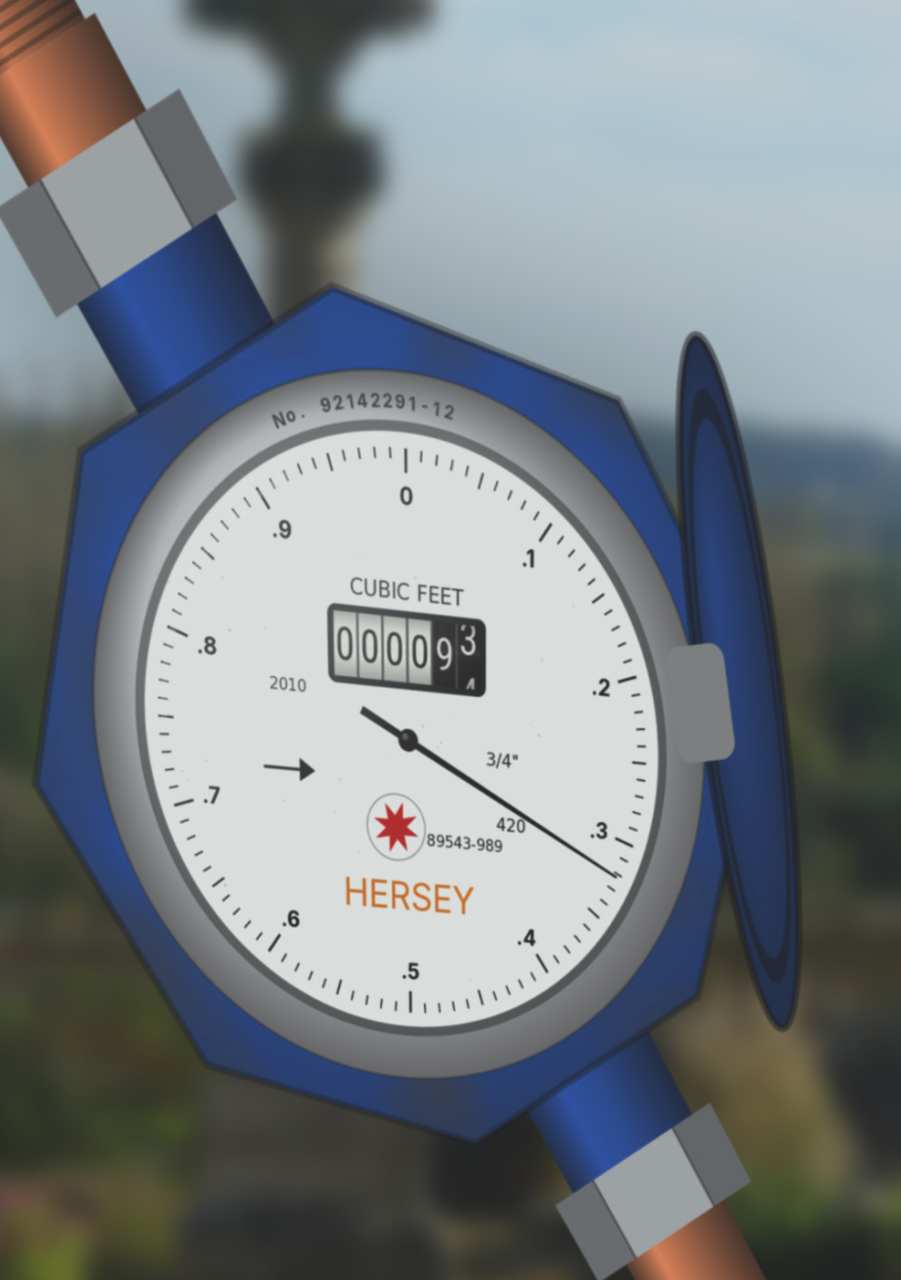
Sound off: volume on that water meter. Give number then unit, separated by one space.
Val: 93.32 ft³
